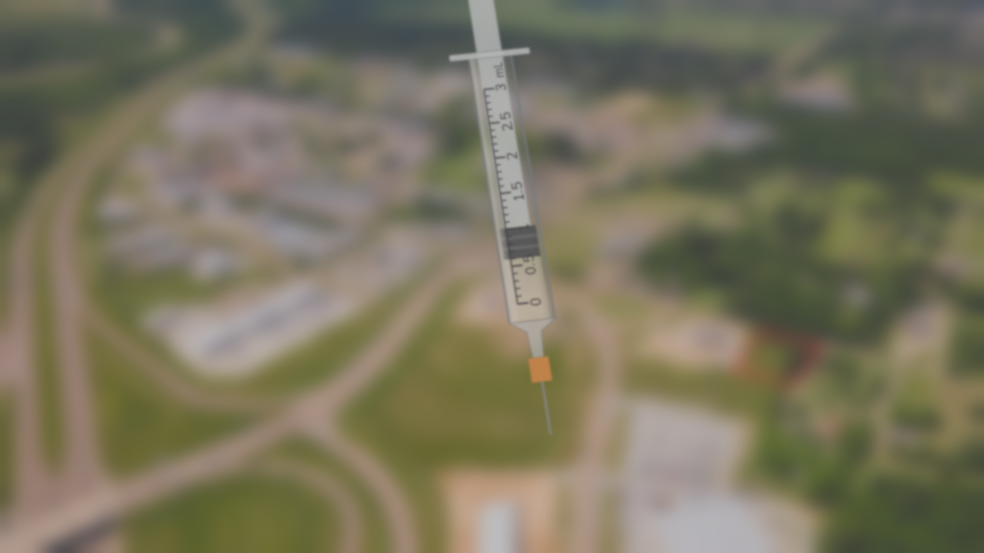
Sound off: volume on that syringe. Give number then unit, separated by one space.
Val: 0.6 mL
